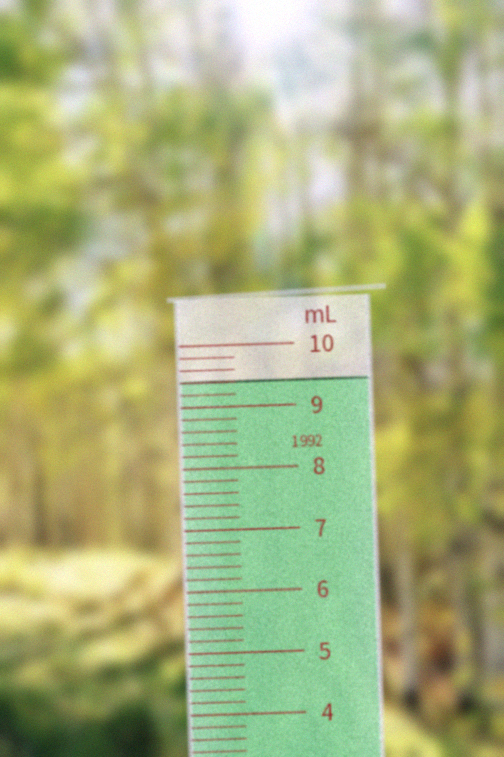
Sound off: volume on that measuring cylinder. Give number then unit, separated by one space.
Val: 9.4 mL
